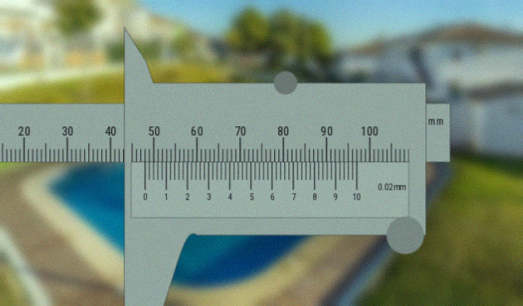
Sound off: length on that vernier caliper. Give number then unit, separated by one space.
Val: 48.0 mm
